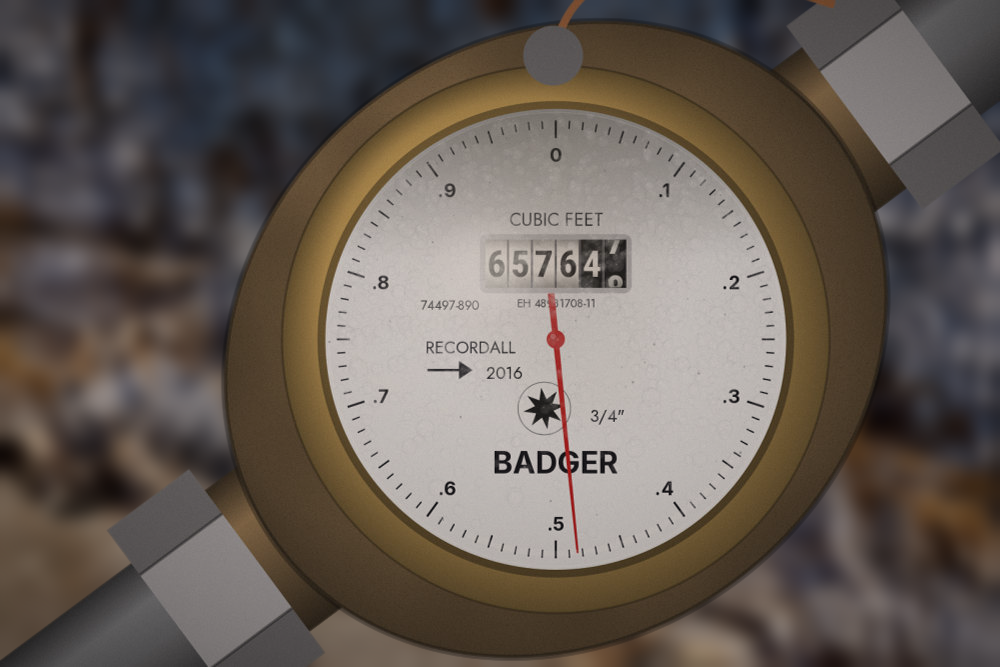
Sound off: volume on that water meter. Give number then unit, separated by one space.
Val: 657647.48 ft³
